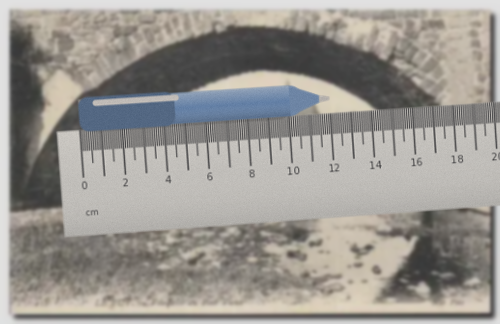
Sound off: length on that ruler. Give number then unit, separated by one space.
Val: 12 cm
